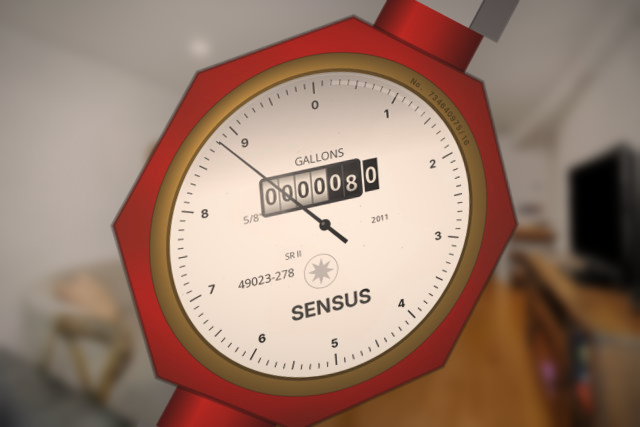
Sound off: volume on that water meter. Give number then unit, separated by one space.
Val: 78.8 gal
